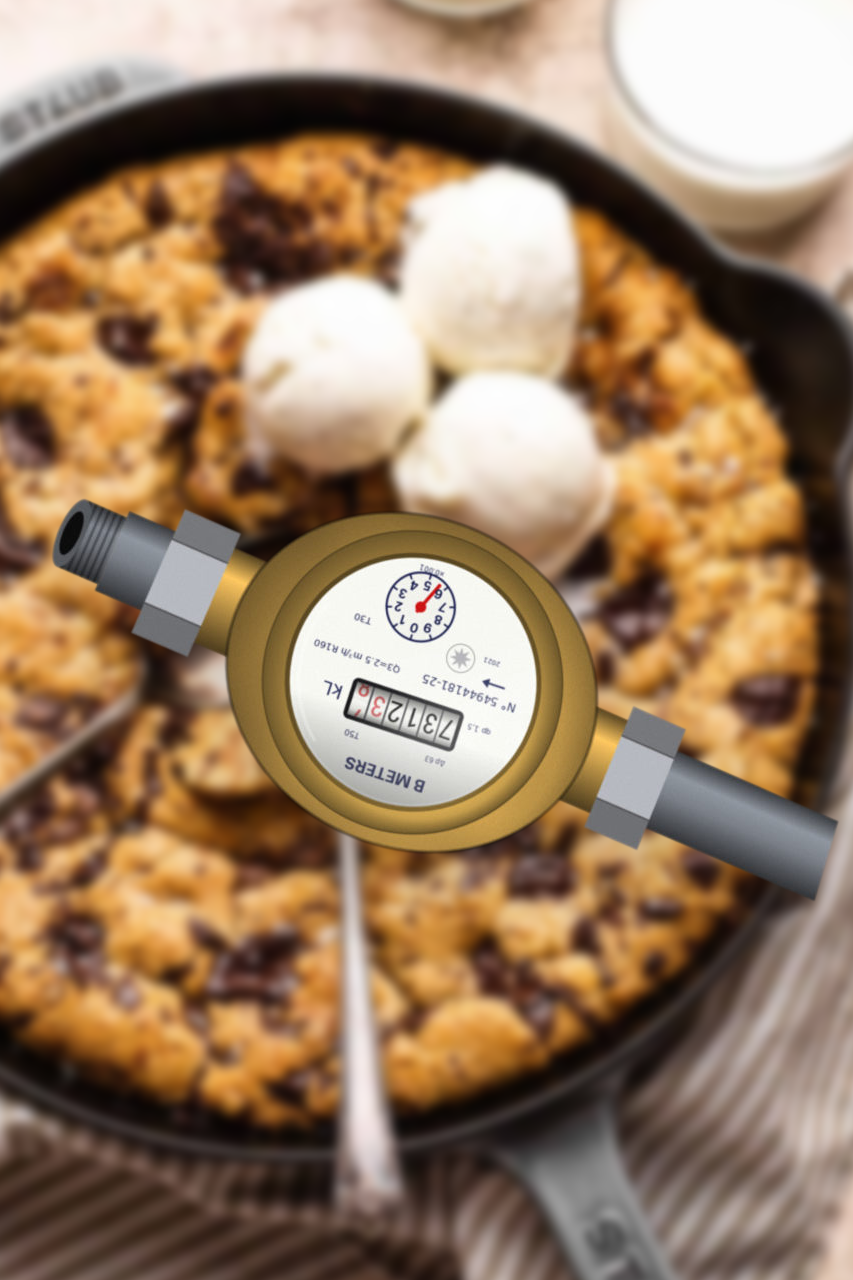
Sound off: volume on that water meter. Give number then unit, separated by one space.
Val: 7312.375 kL
